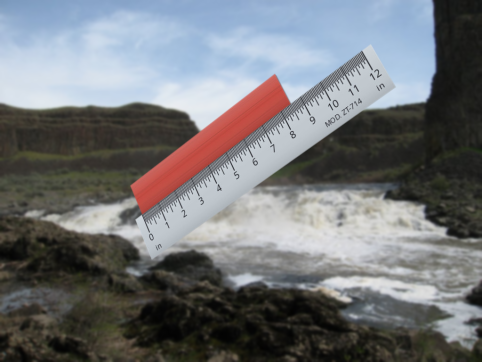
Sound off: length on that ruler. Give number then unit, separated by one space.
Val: 8.5 in
